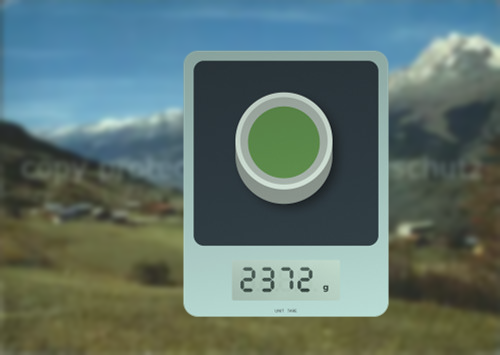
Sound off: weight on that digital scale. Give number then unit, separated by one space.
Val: 2372 g
